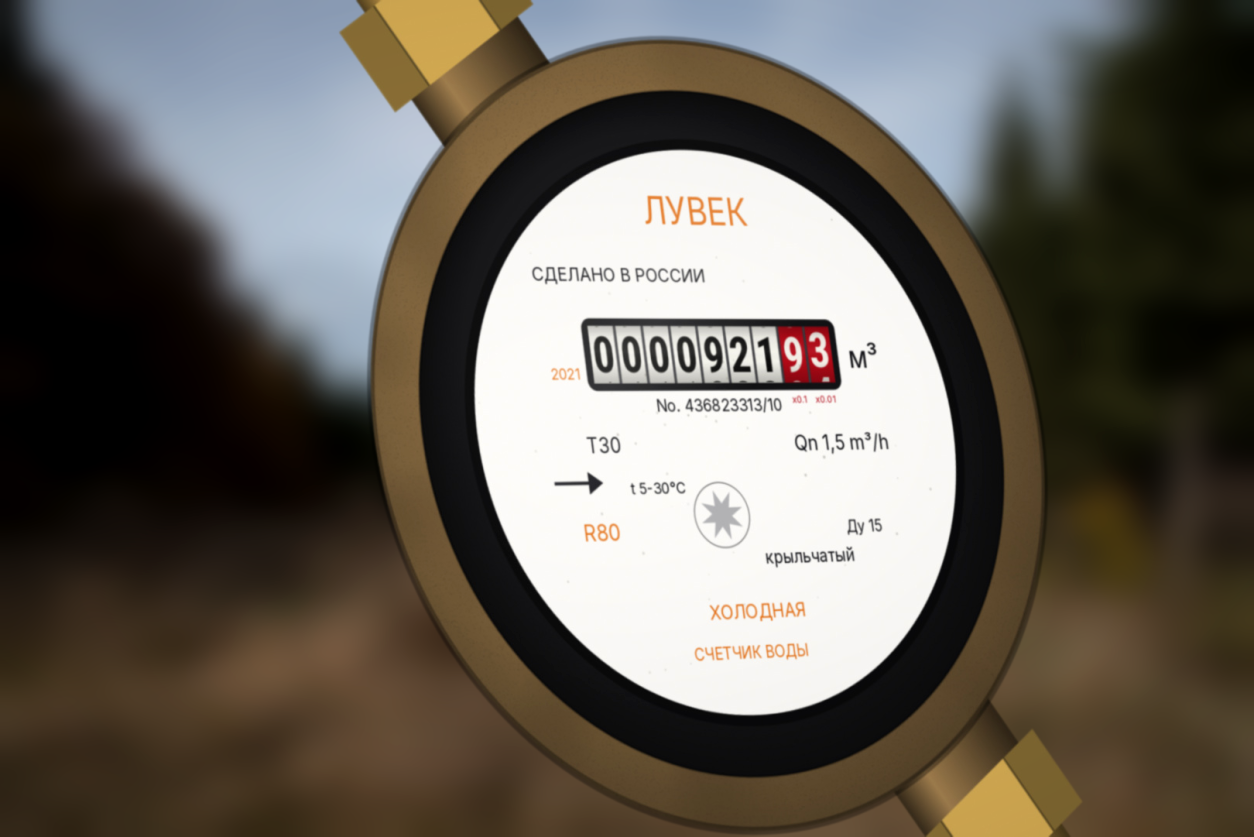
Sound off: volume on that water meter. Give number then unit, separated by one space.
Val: 921.93 m³
